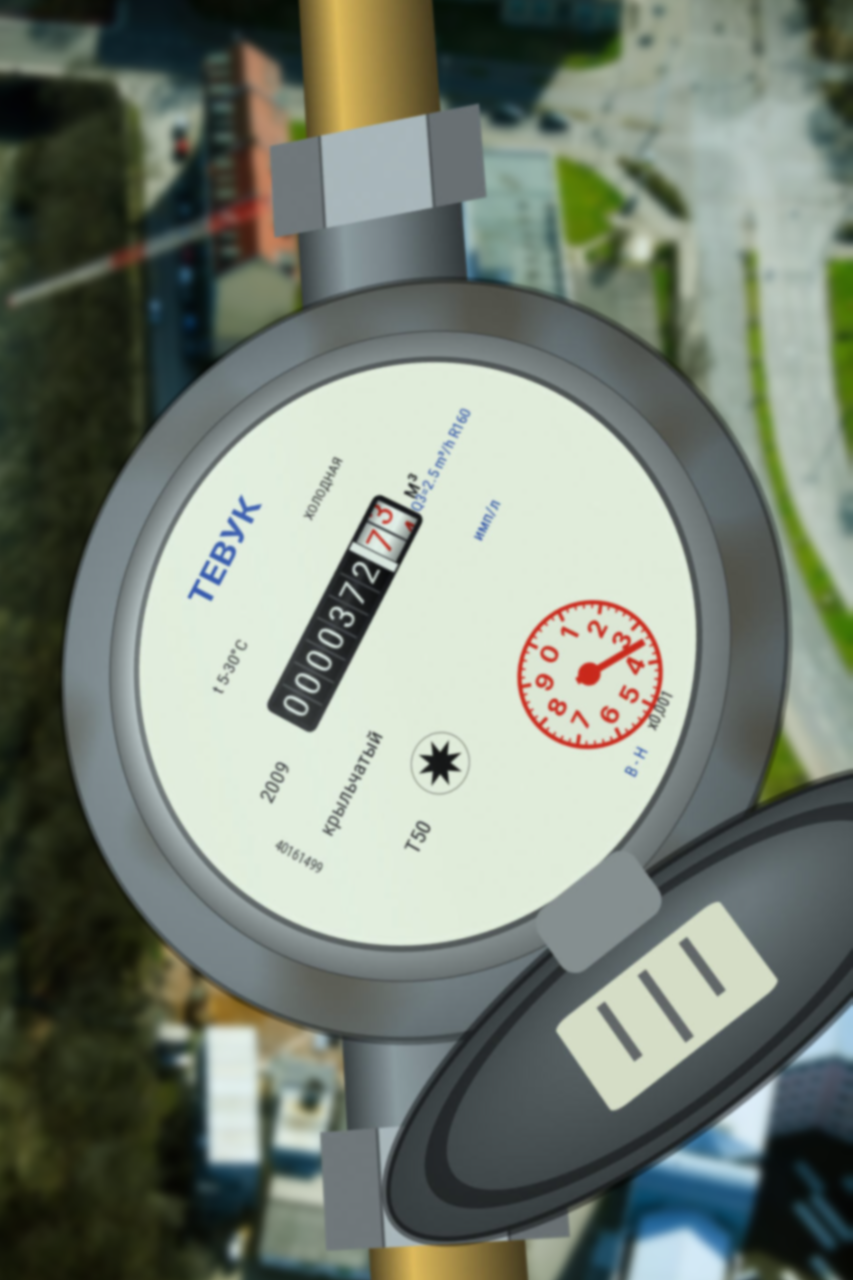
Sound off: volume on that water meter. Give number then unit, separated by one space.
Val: 372.733 m³
